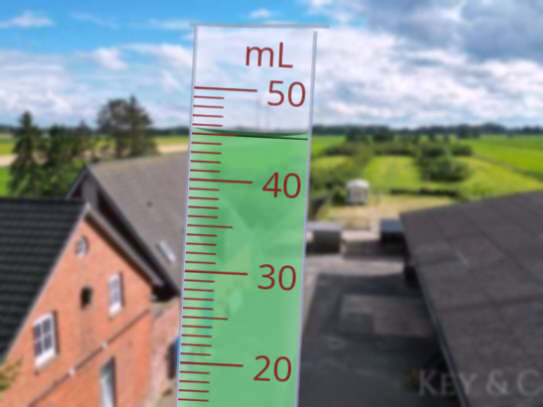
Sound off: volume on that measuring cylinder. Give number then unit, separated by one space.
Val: 45 mL
